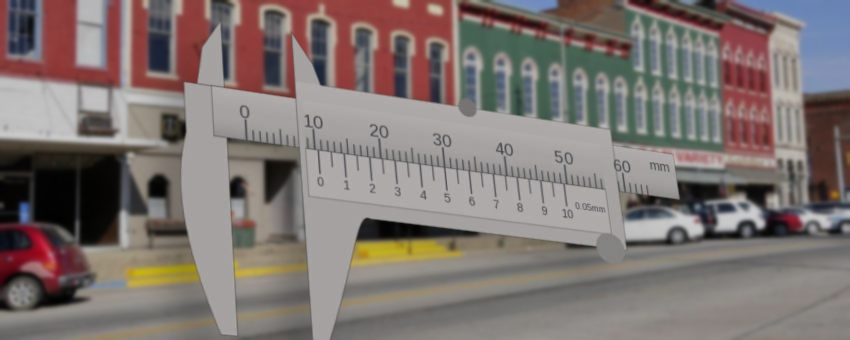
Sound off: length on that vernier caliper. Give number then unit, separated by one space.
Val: 10.5 mm
